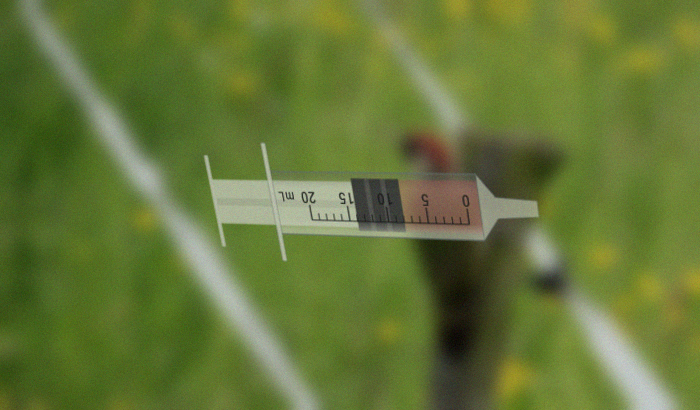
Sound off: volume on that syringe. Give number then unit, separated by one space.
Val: 8 mL
